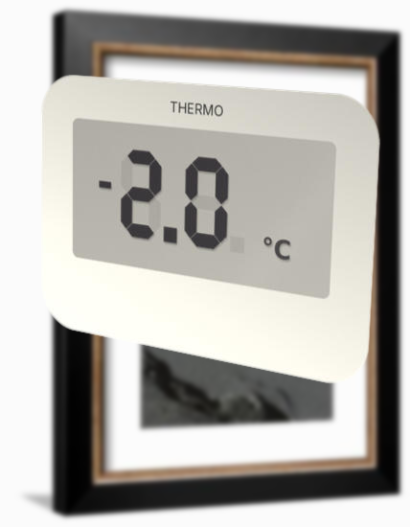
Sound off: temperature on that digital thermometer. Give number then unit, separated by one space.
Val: -2.0 °C
